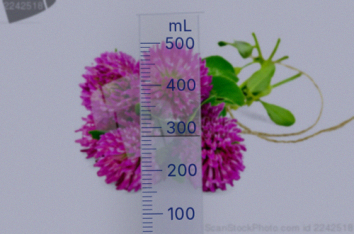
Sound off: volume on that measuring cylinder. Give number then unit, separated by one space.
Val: 280 mL
